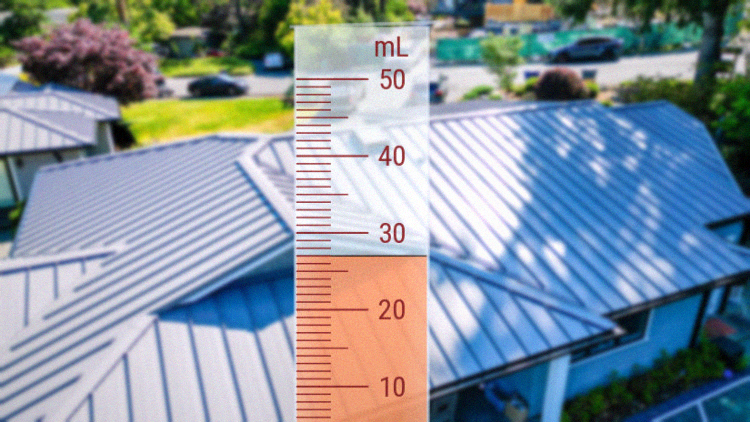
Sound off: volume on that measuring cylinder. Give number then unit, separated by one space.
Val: 27 mL
